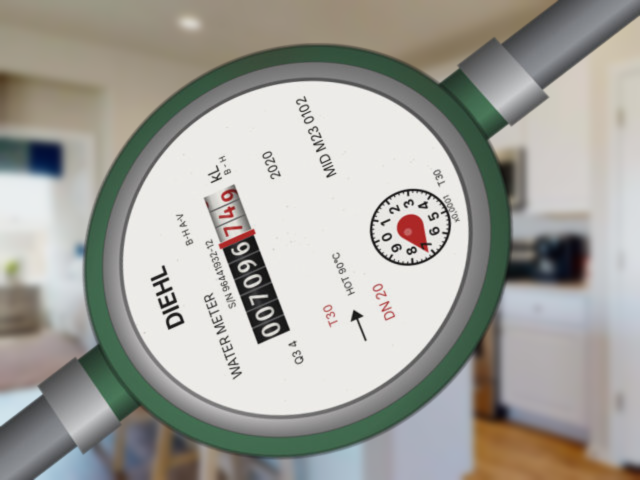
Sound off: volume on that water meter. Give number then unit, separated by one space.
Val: 7096.7487 kL
